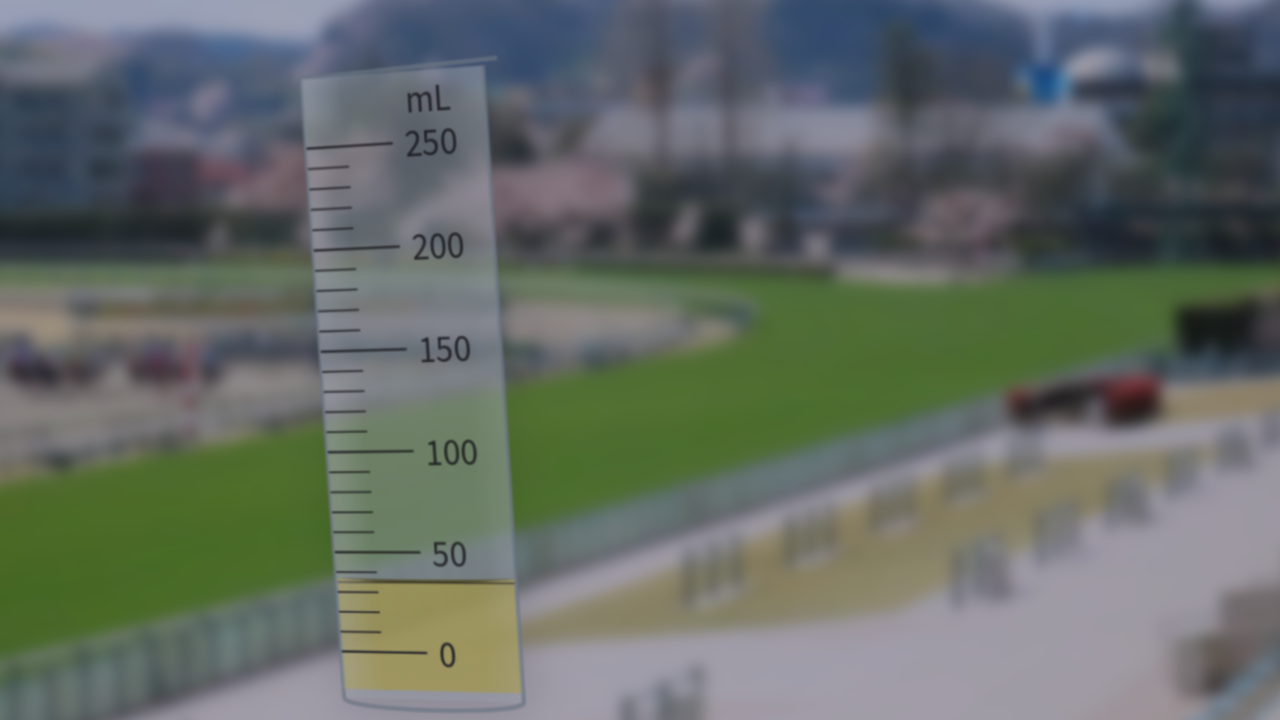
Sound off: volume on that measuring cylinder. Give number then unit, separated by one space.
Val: 35 mL
